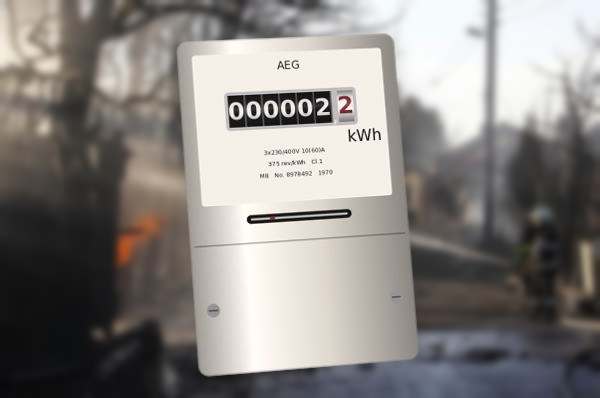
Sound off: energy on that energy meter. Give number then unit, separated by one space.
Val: 2.2 kWh
